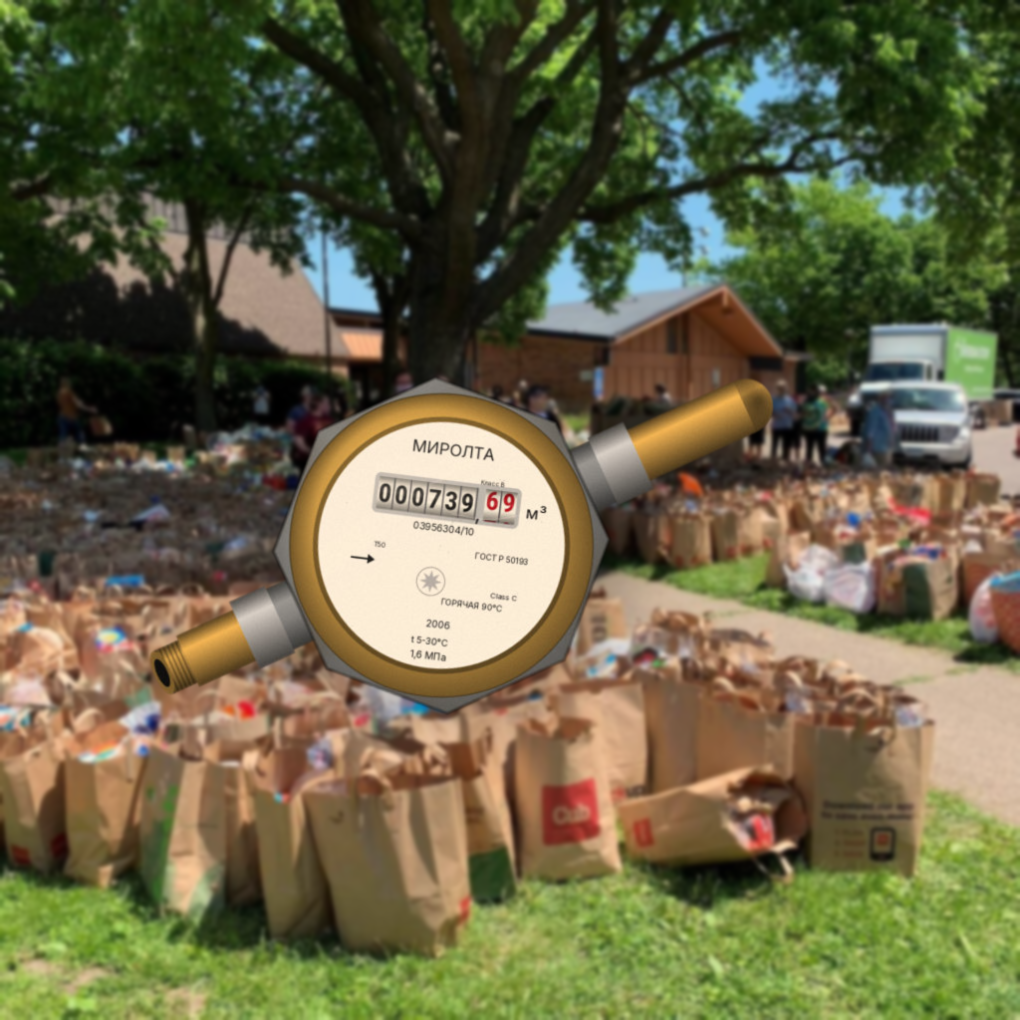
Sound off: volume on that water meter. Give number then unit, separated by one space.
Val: 739.69 m³
